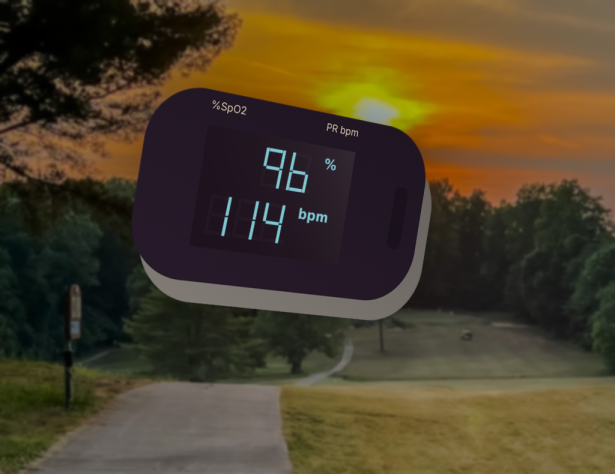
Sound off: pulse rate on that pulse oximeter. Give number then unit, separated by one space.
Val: 114 bpm
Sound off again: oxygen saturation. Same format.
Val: 96 %
